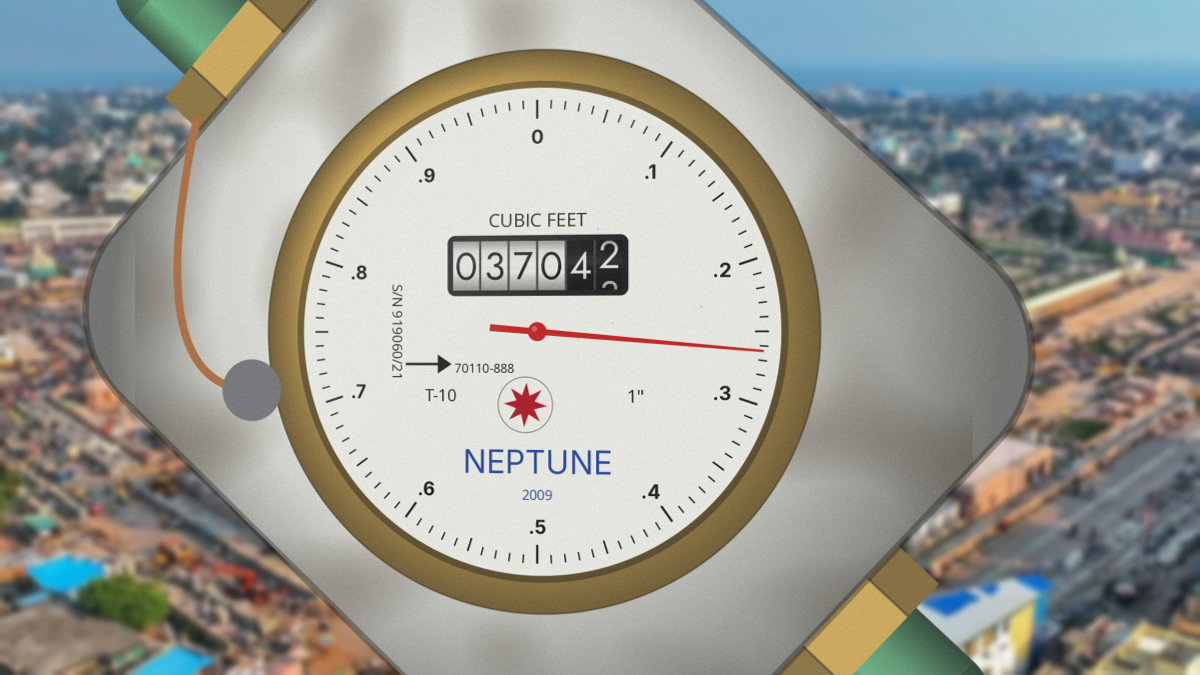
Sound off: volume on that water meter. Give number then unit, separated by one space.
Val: 37042.26 ft³
